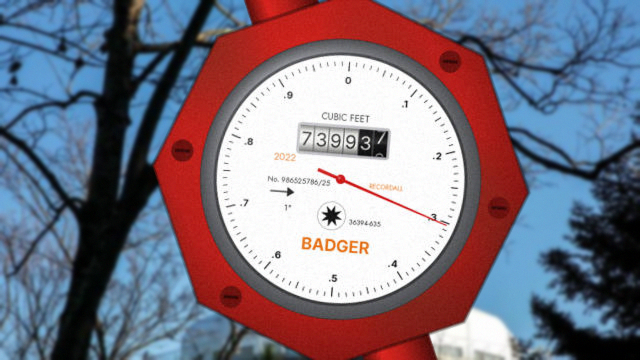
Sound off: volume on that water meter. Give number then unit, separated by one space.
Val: 739937.30 ft³
